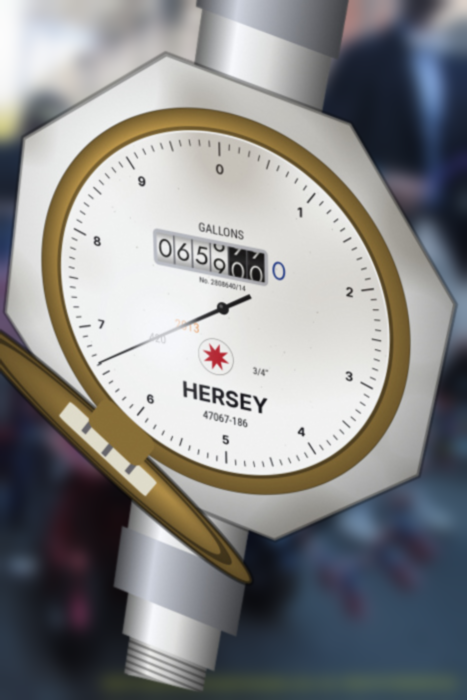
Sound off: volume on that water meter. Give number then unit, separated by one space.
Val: 658996.6 gal
